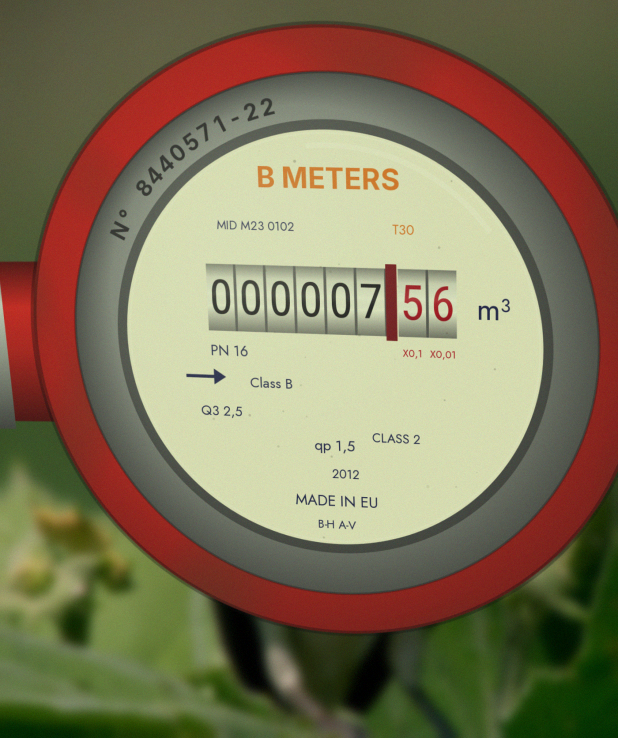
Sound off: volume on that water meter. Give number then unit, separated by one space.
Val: 7.56 m³
